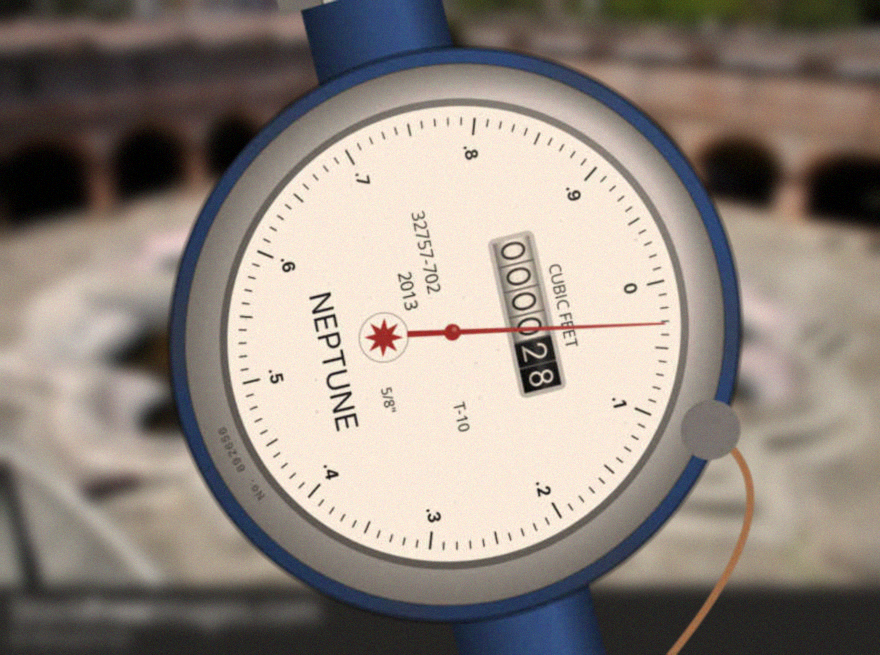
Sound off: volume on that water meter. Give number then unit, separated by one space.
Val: 28.03 ft³
